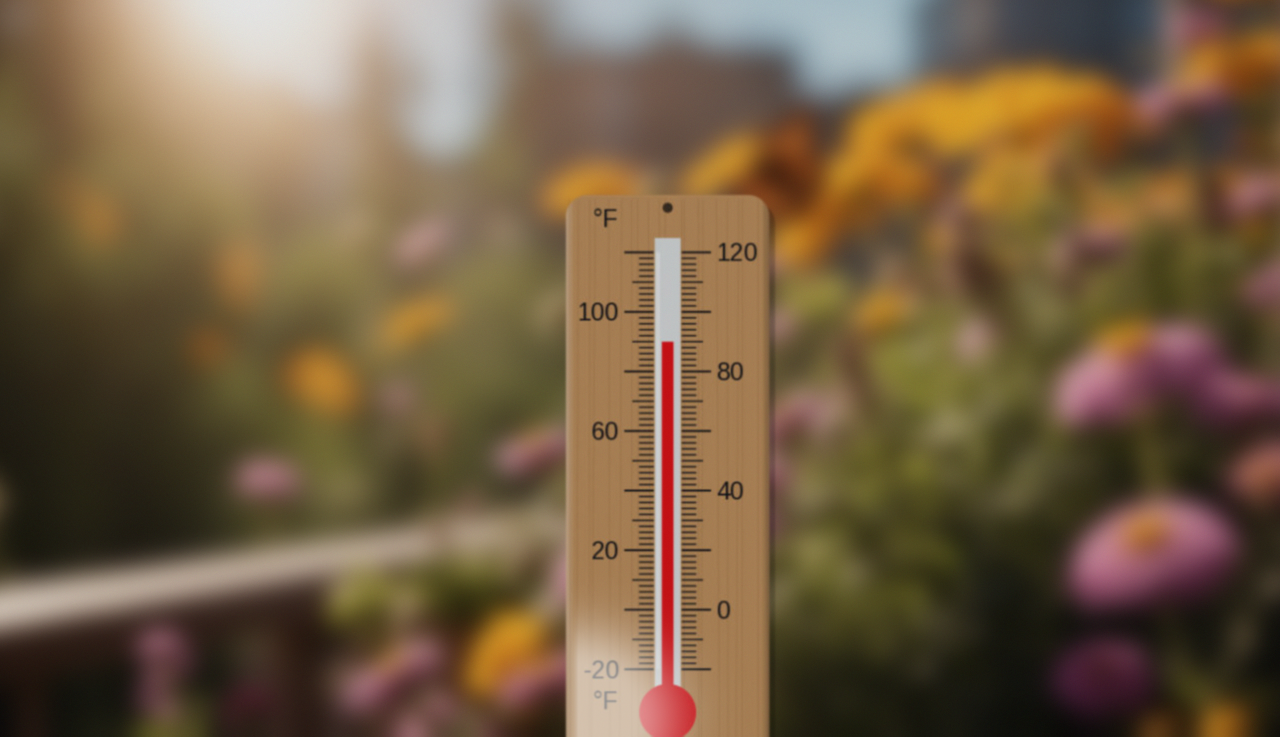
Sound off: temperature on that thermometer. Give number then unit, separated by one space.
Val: 90 °F
